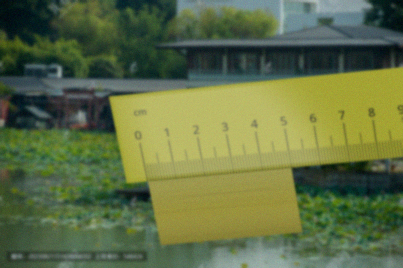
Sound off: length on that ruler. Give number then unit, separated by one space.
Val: 5 cm
